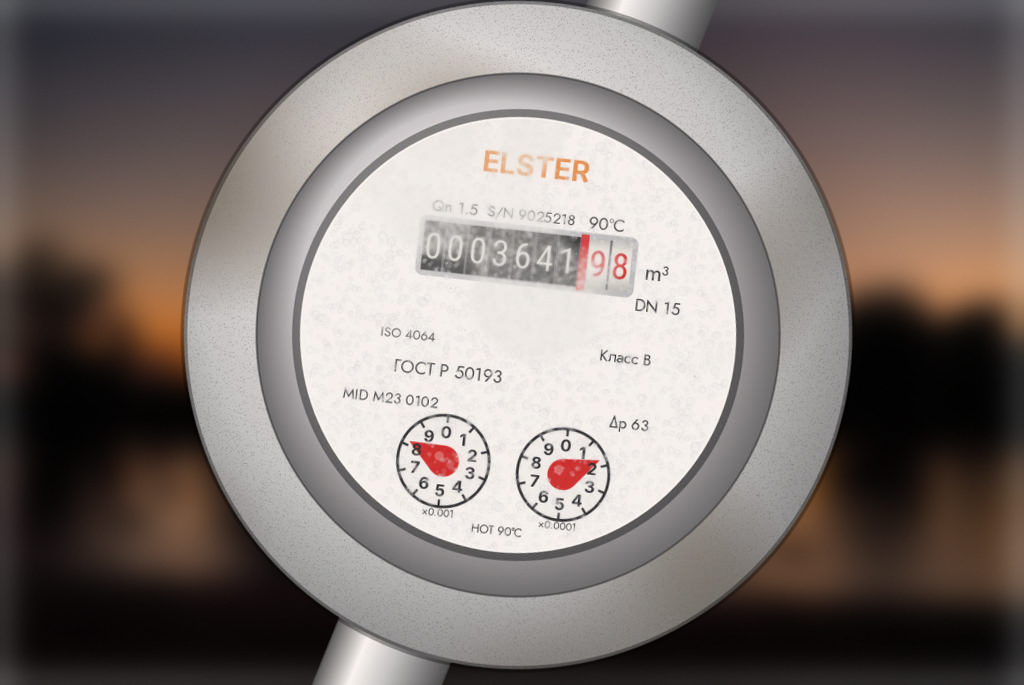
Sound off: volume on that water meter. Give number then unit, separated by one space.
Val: 3641.9881 m³
